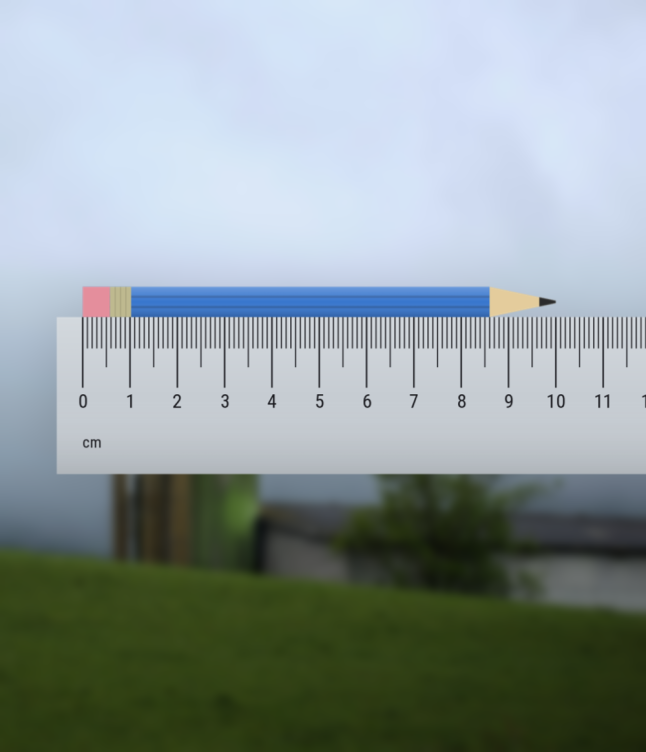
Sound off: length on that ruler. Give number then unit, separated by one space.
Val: 10 cm
